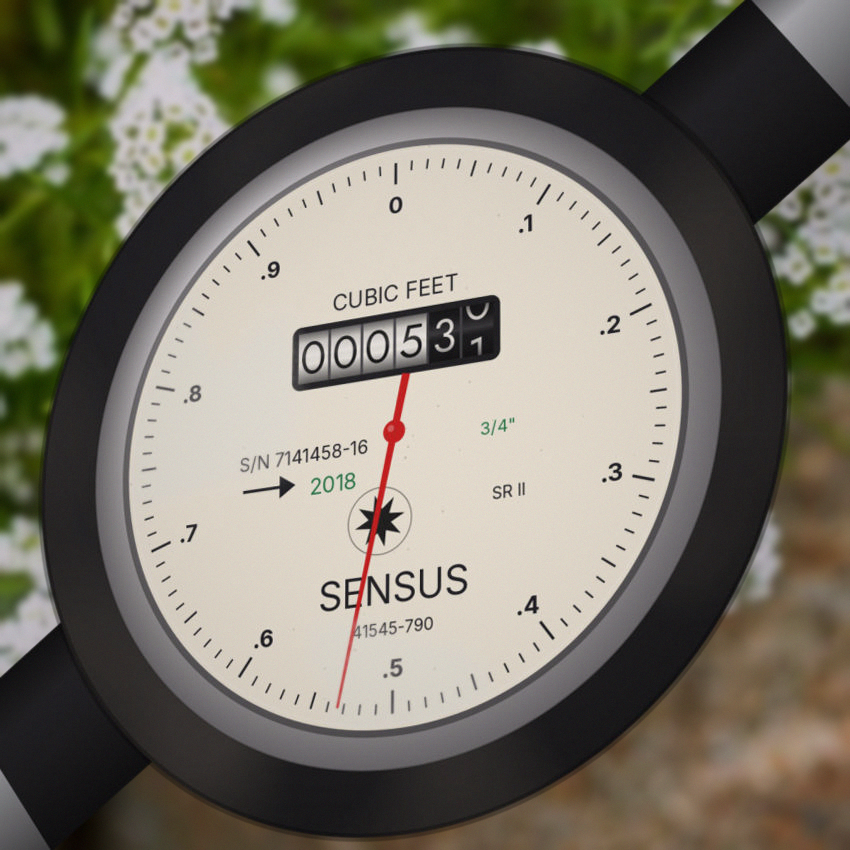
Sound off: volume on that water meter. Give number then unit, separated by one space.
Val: 530.53 ft³
